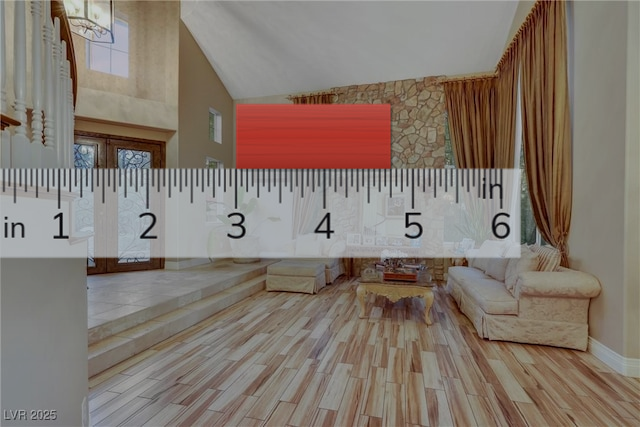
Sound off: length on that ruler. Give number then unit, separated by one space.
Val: 1.75 in
